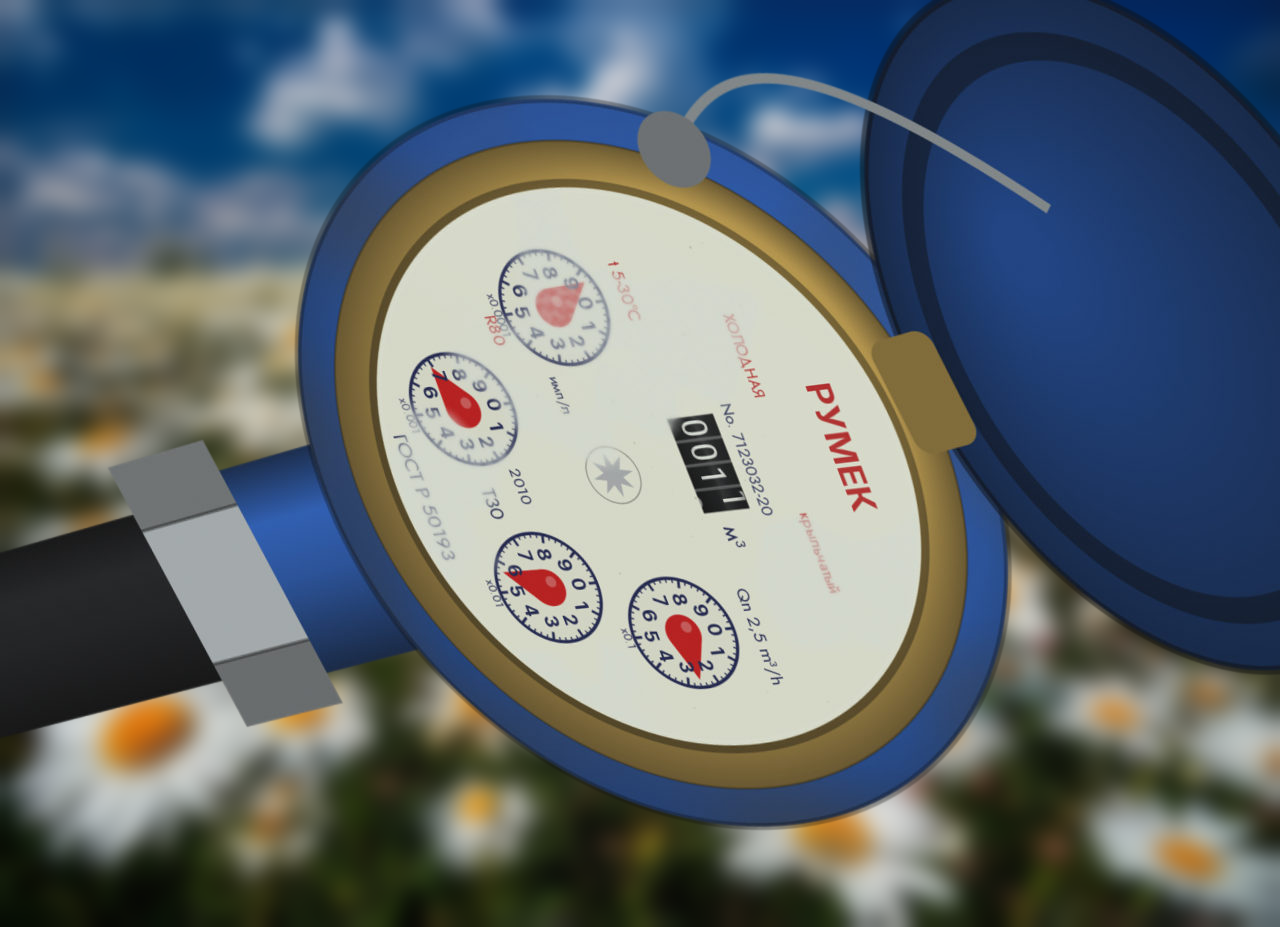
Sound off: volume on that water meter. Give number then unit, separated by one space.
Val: 11.2569 m³
